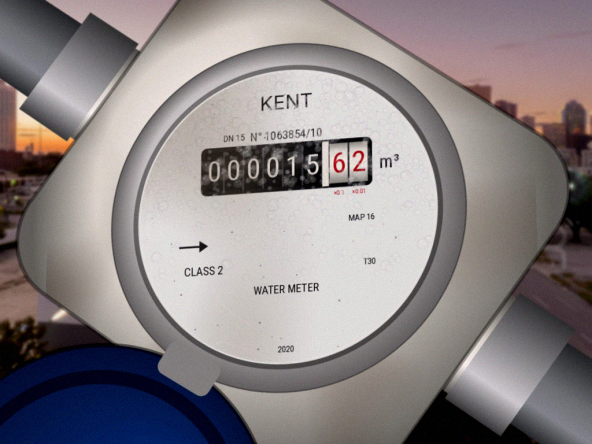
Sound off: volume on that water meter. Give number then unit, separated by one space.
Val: 15.62 m³
